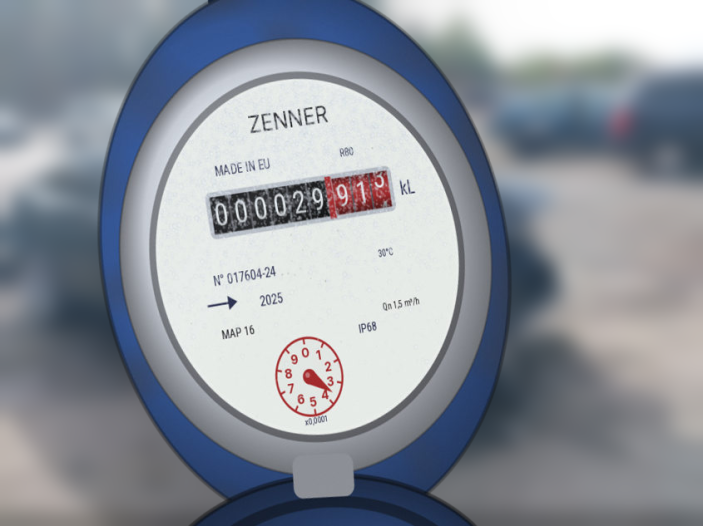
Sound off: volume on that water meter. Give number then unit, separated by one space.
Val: 29.9133 kL
